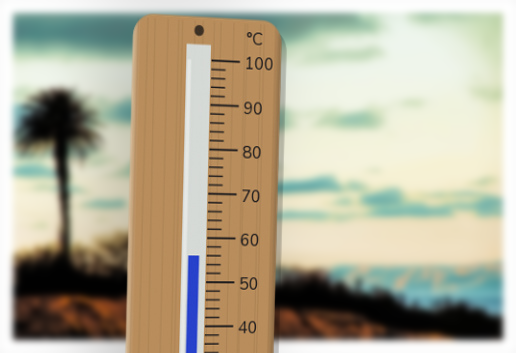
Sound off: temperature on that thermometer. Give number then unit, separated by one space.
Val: 56 °C
